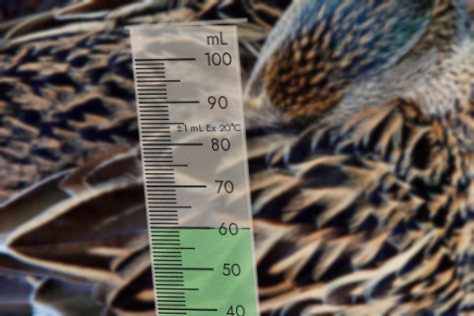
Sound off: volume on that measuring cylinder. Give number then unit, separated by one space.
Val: 60 mL
